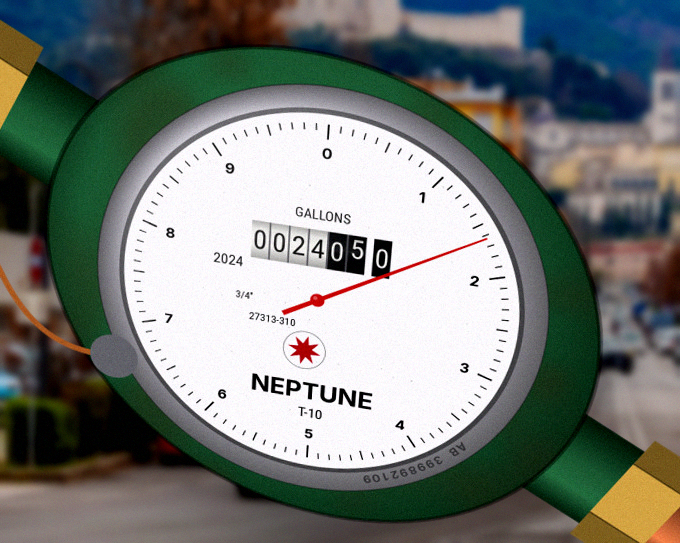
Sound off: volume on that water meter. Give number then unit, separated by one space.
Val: 24051.6 gal
